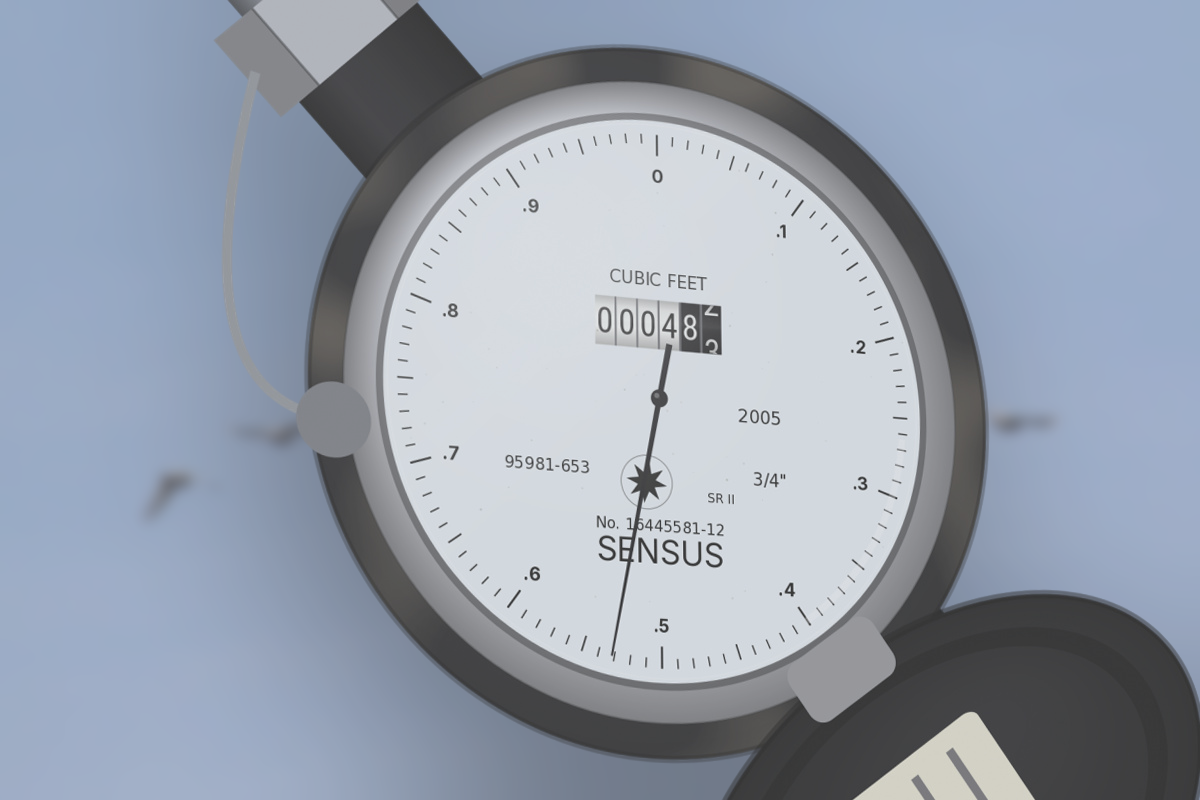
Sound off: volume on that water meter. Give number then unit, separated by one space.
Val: 482.53 ft³
